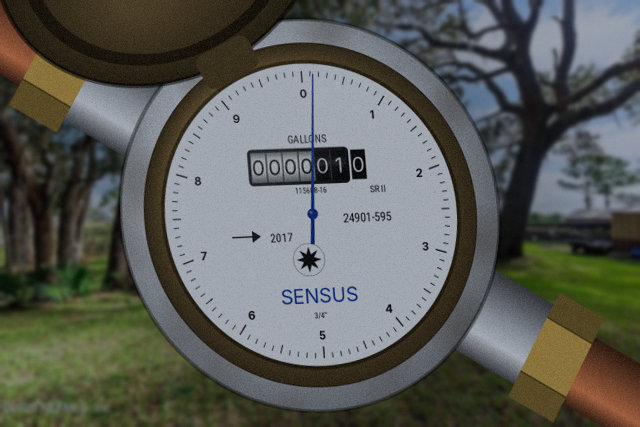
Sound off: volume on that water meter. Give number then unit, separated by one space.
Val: 10.1 gal
